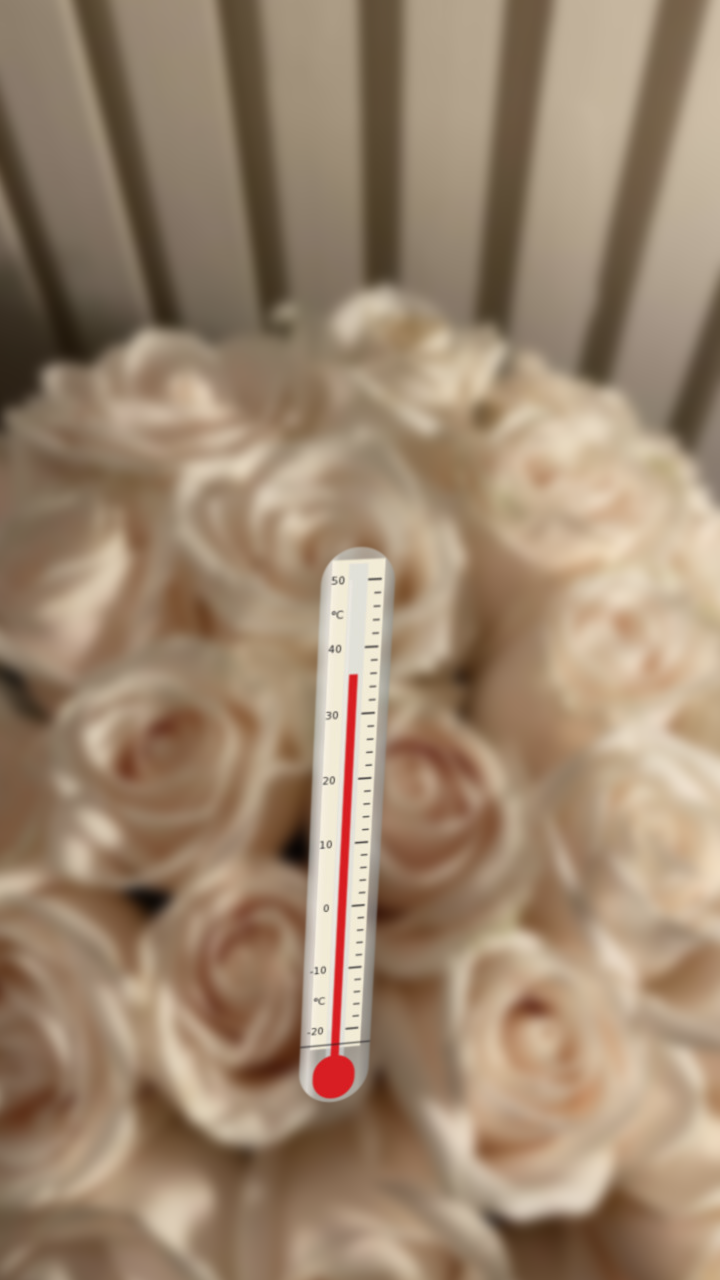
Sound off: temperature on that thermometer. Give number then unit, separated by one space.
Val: 36 °C
